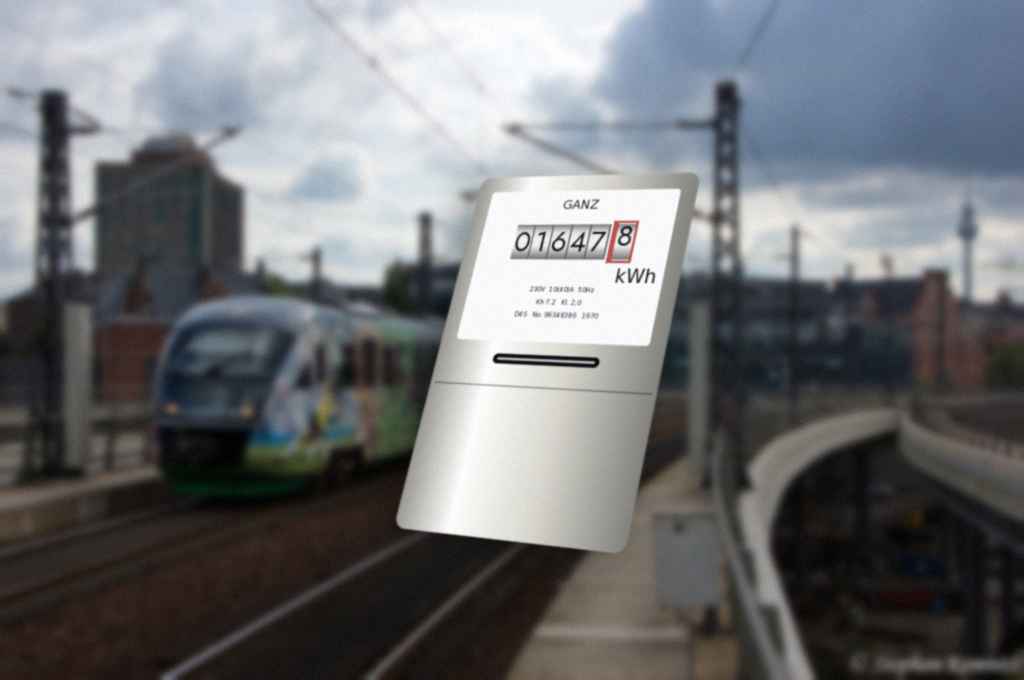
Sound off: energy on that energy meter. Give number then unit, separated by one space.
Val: 1647.8 kWh
